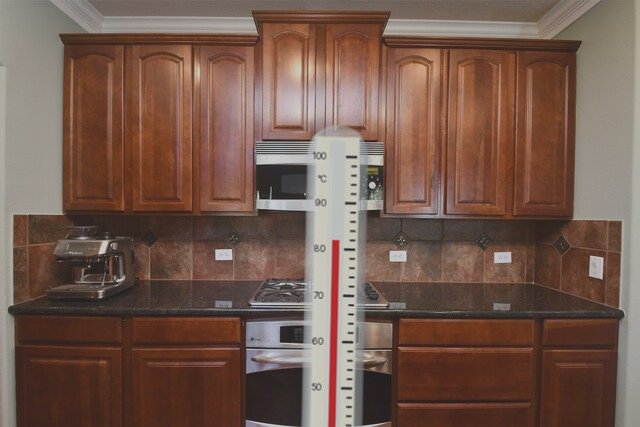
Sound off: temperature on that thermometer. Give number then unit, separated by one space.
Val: 82 °C
